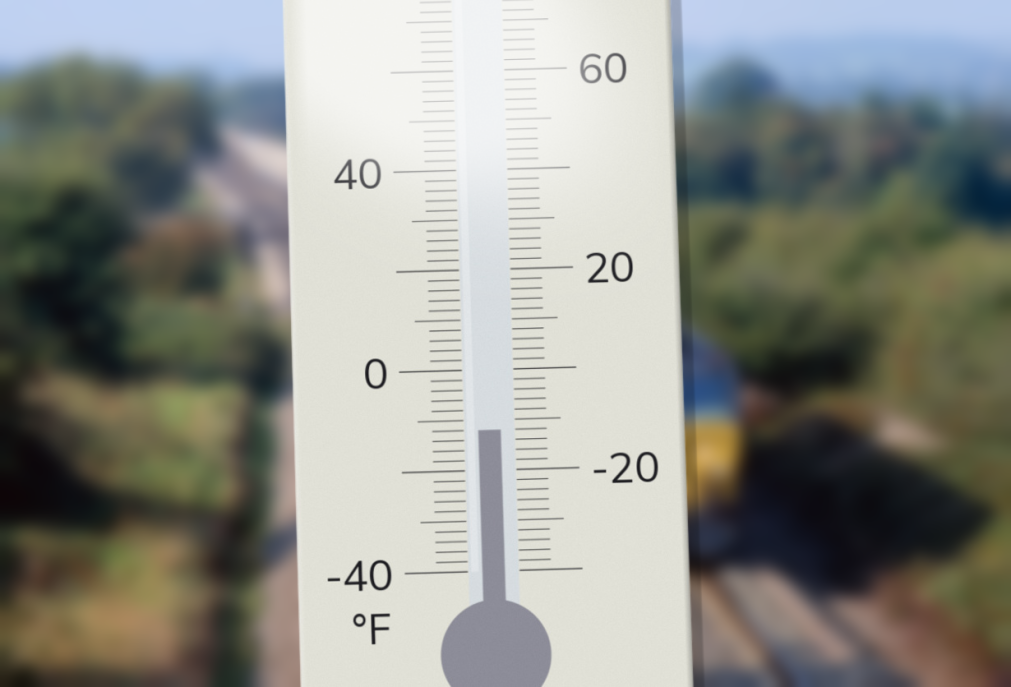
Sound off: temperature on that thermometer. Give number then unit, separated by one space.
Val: -12 °F
